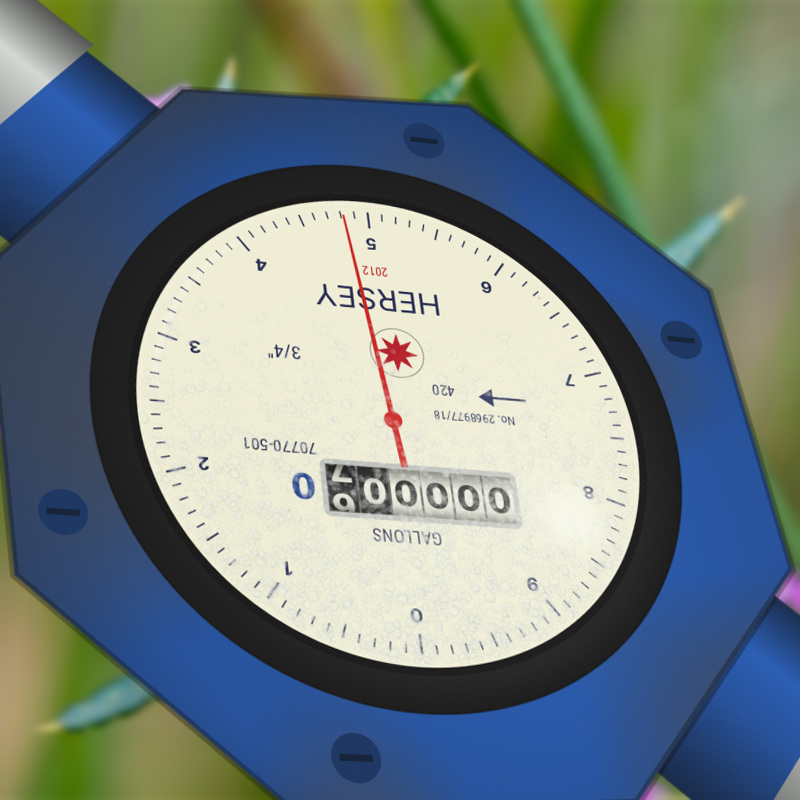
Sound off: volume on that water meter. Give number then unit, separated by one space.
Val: 64.8 gal
